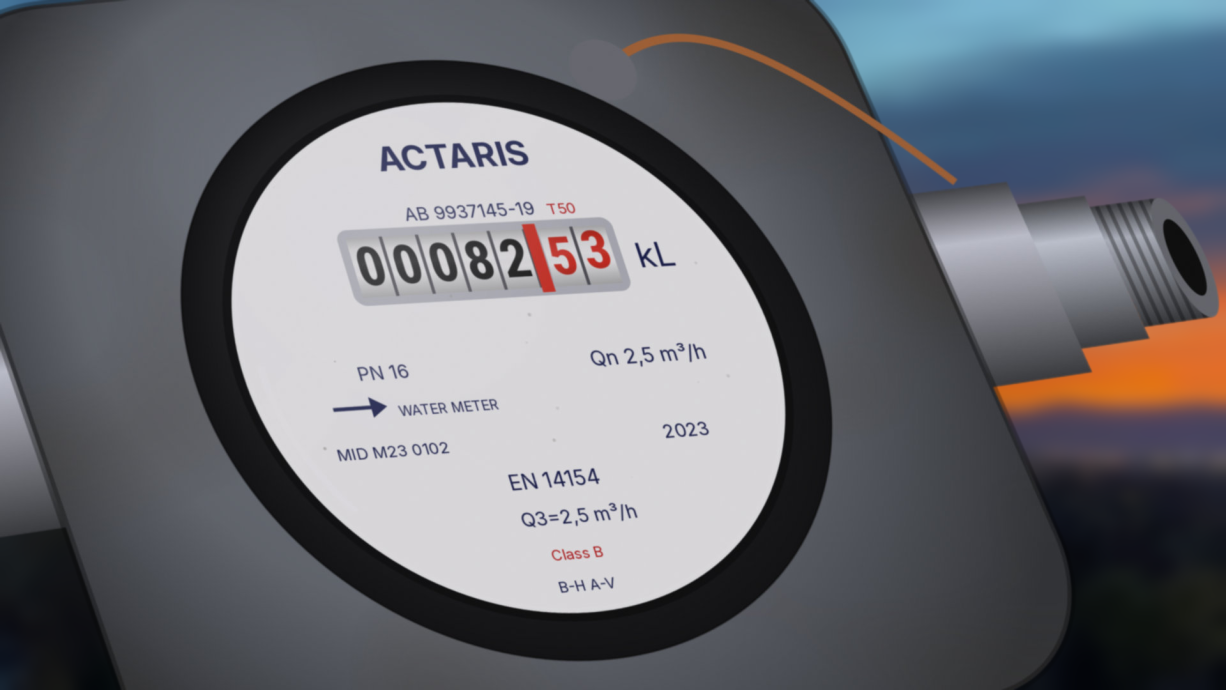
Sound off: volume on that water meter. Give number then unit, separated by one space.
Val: 82.53 kL
